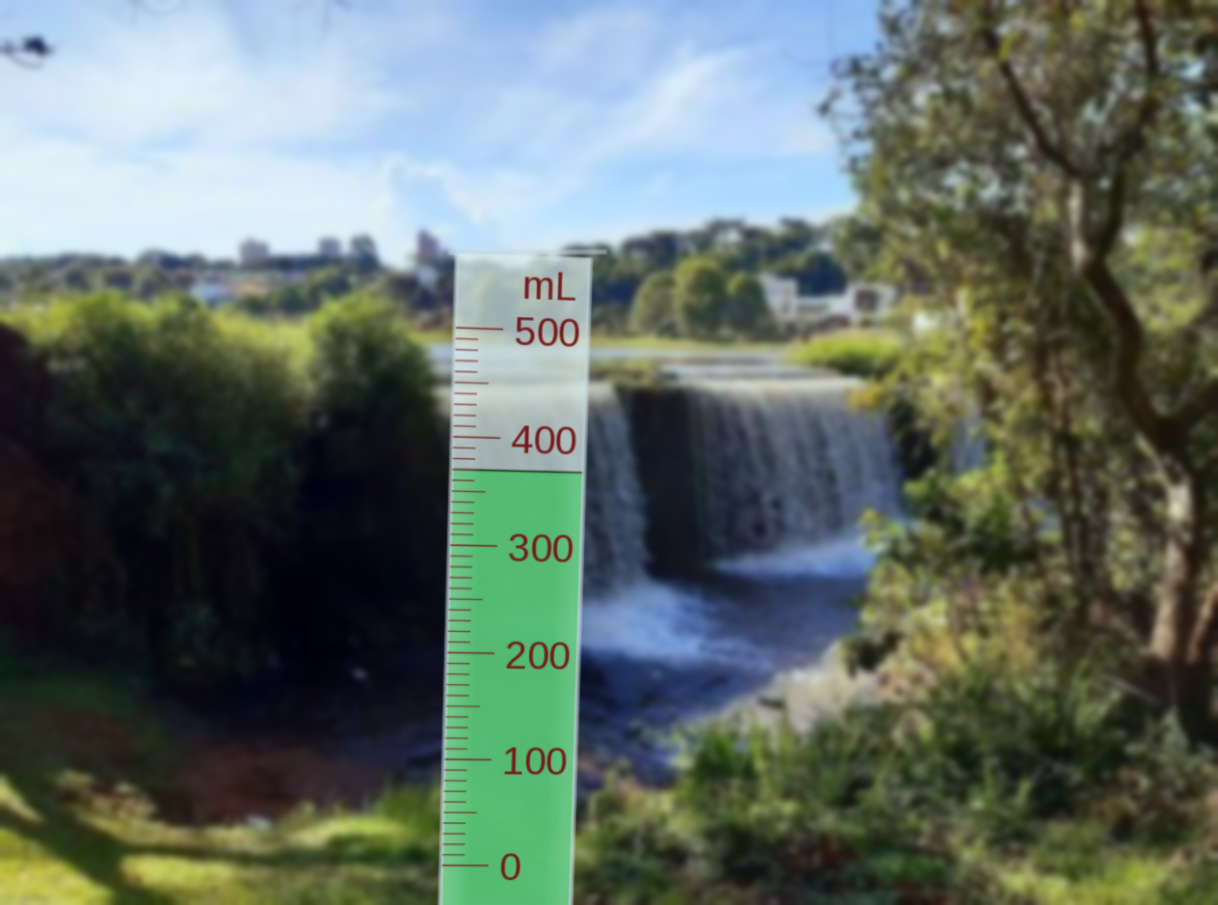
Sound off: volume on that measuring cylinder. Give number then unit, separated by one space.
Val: 370 mL
